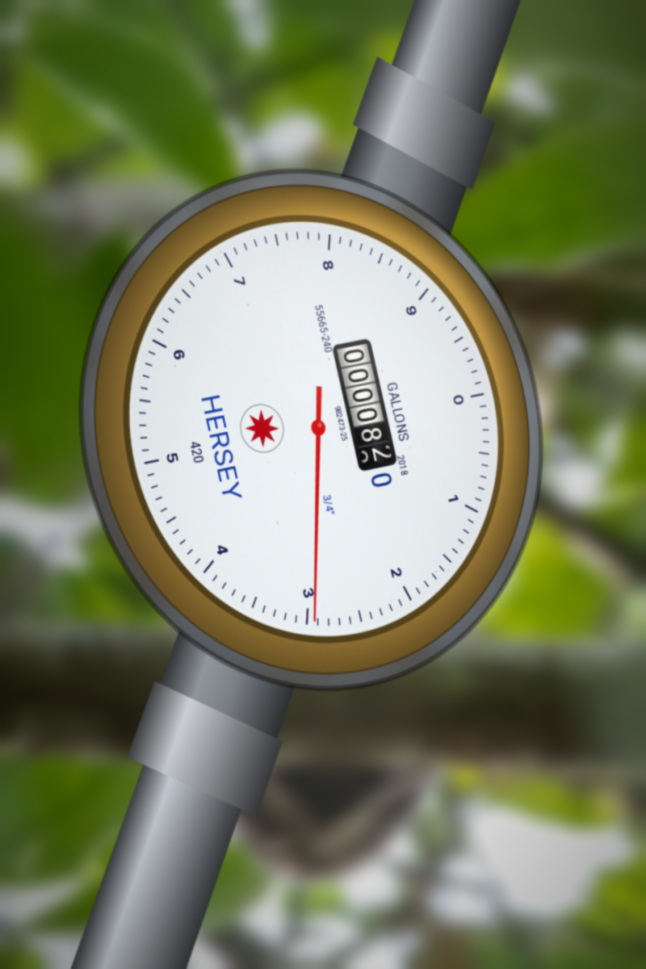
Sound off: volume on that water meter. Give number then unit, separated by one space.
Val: 822.9 gal
